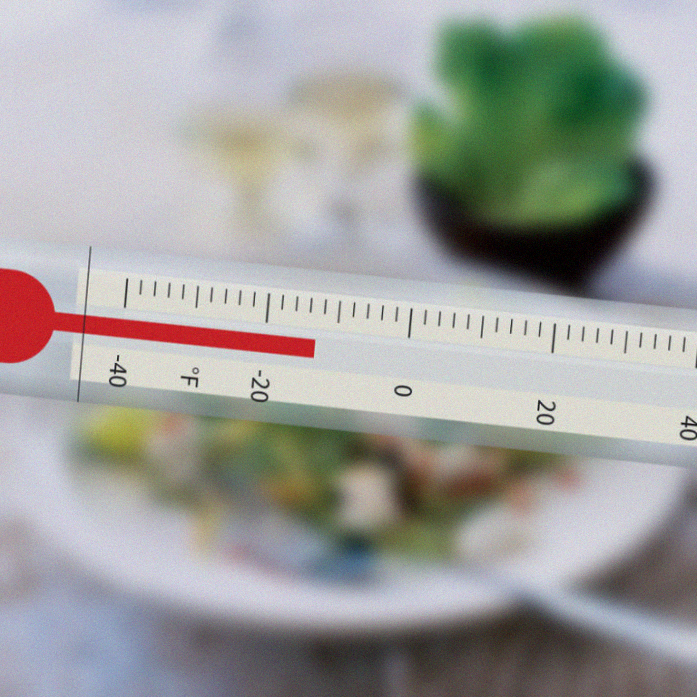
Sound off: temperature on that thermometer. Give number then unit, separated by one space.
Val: -13 °F
